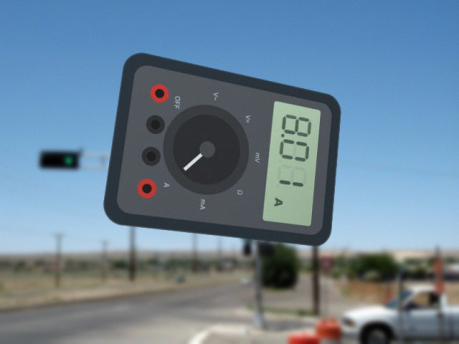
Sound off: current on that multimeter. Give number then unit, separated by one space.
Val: 8.01 A
